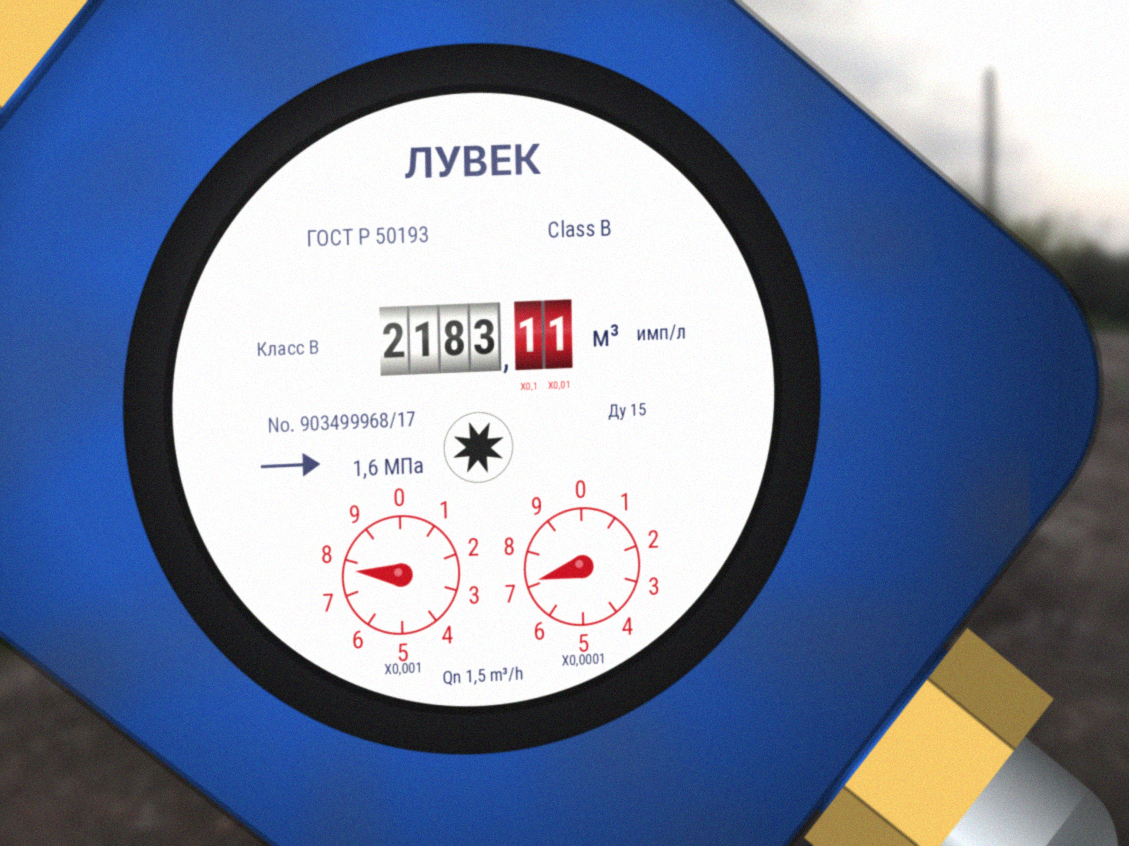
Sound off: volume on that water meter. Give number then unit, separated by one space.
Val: 2183.1177 m³
